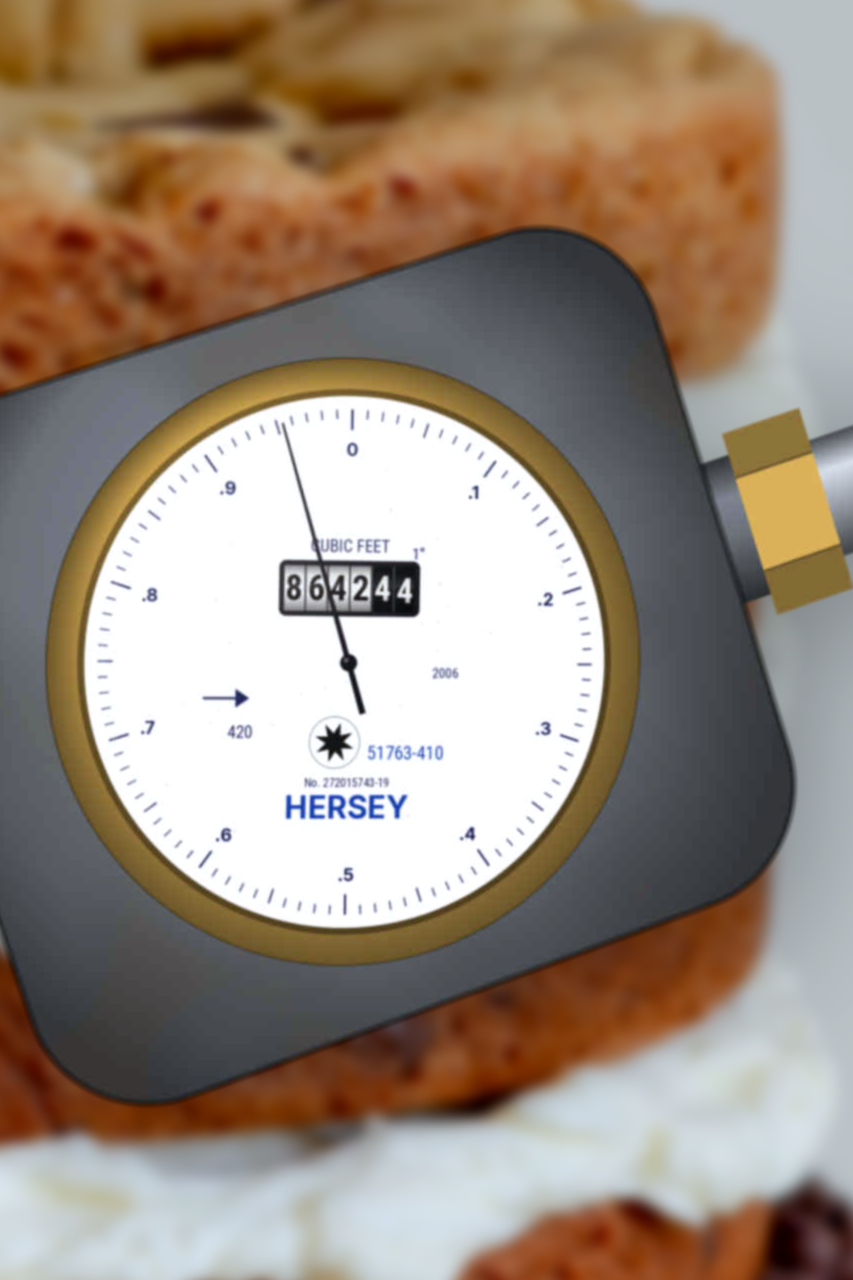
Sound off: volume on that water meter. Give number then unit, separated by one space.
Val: 864243.95 ft³
